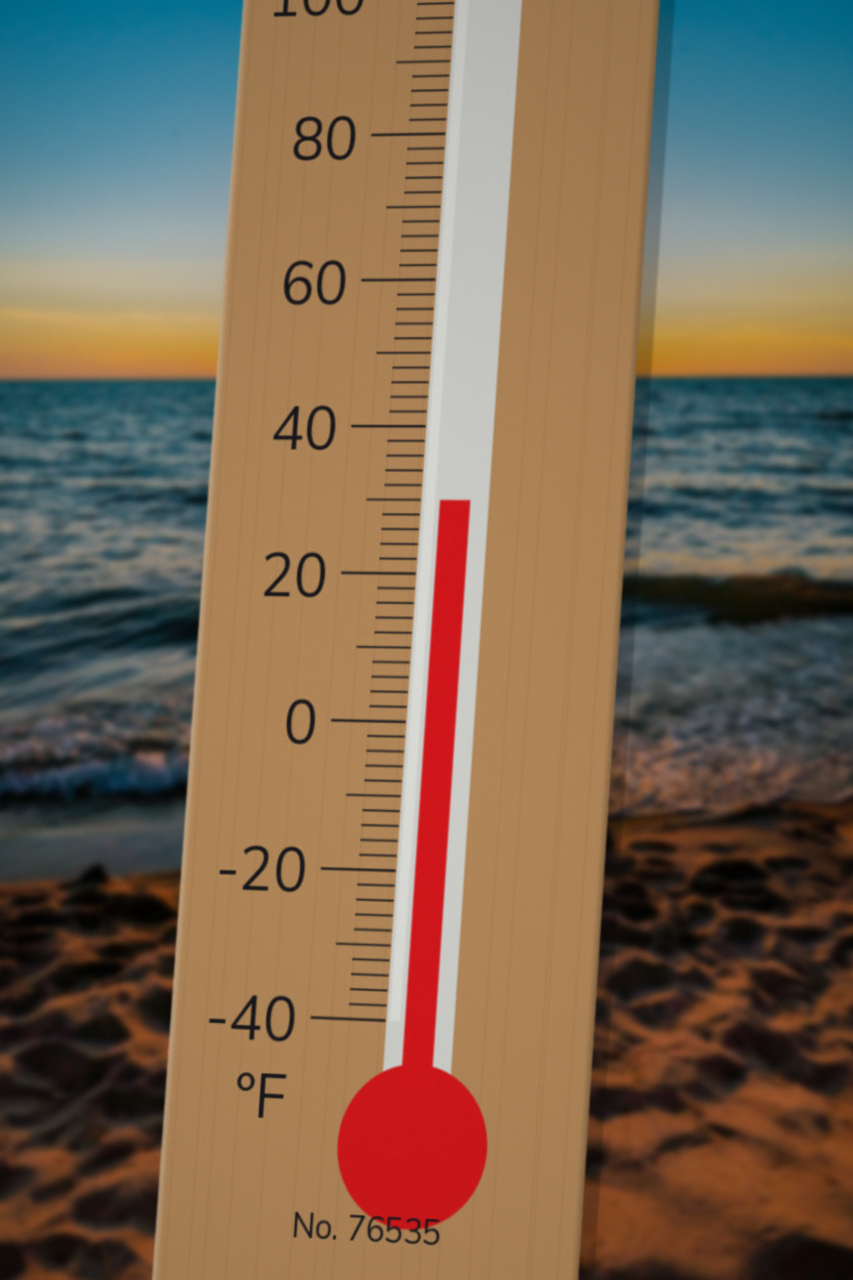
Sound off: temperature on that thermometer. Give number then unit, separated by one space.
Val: 30 °F
